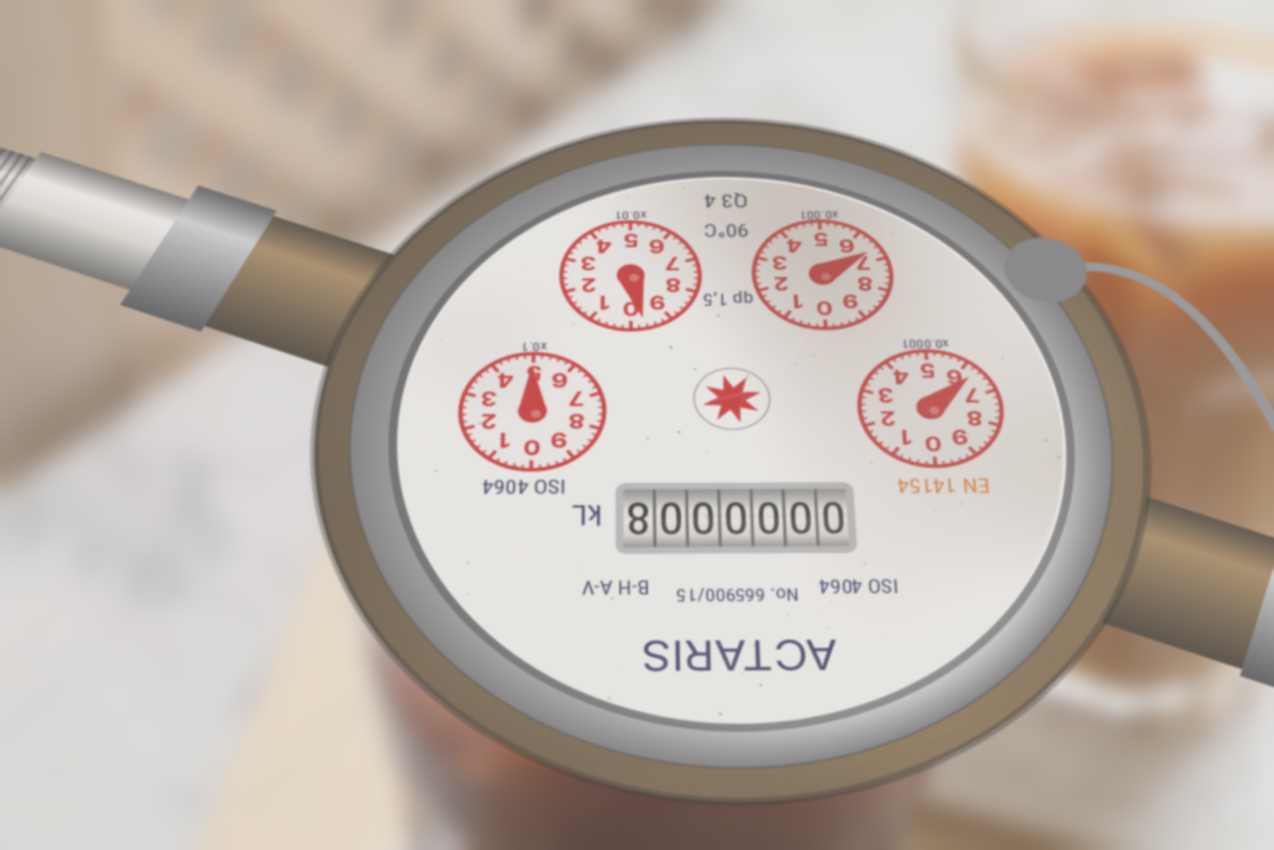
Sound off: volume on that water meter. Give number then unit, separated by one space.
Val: 8.4966 kL
